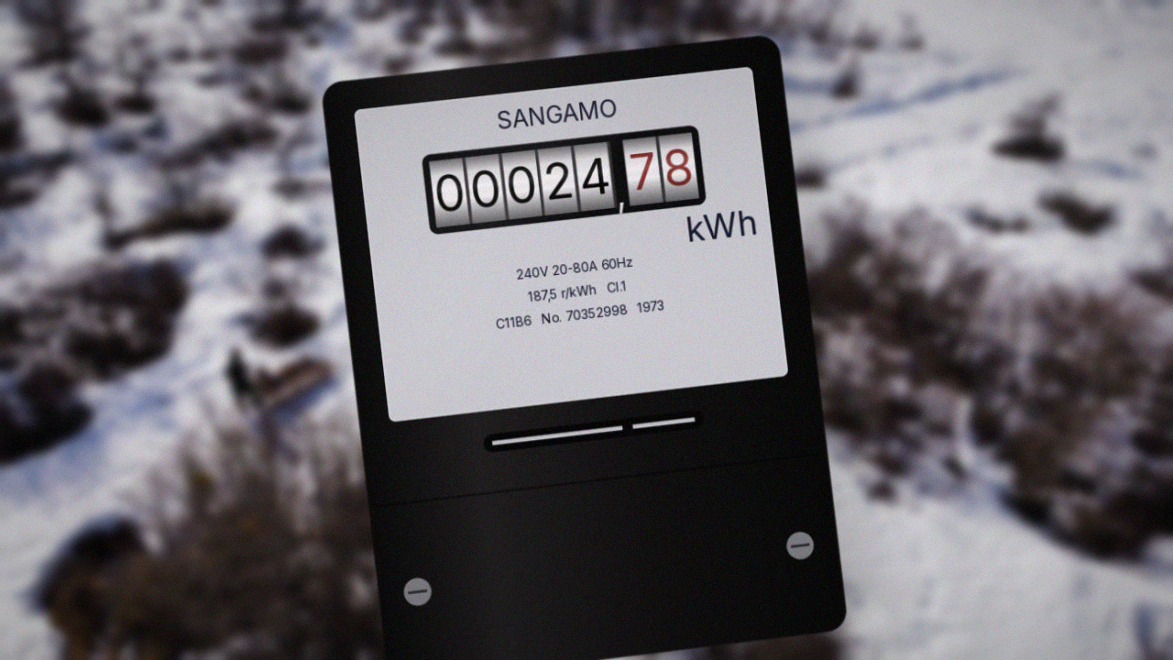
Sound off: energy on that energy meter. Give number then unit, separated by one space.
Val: 24.78 kWh
